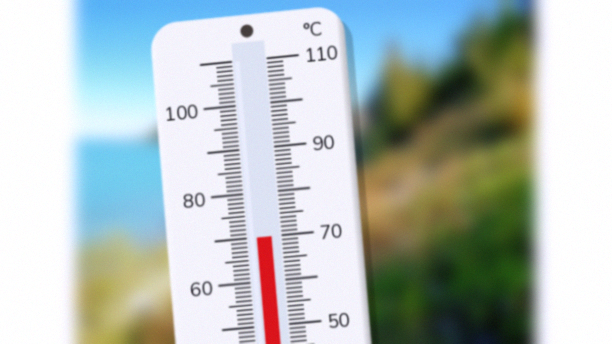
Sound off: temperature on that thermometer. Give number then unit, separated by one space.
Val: 70 °C
